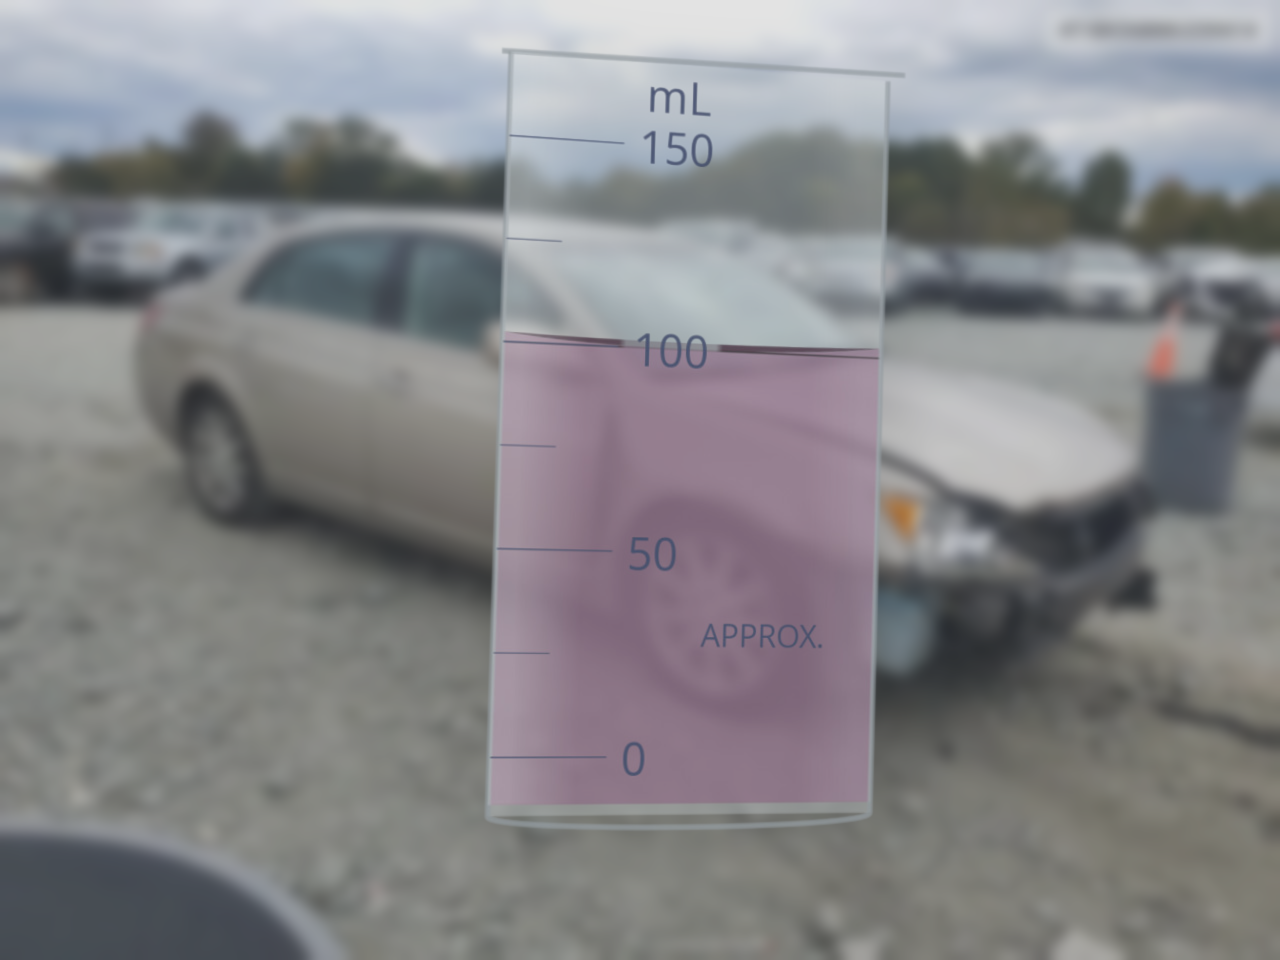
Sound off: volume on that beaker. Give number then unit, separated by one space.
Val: 100 mL
